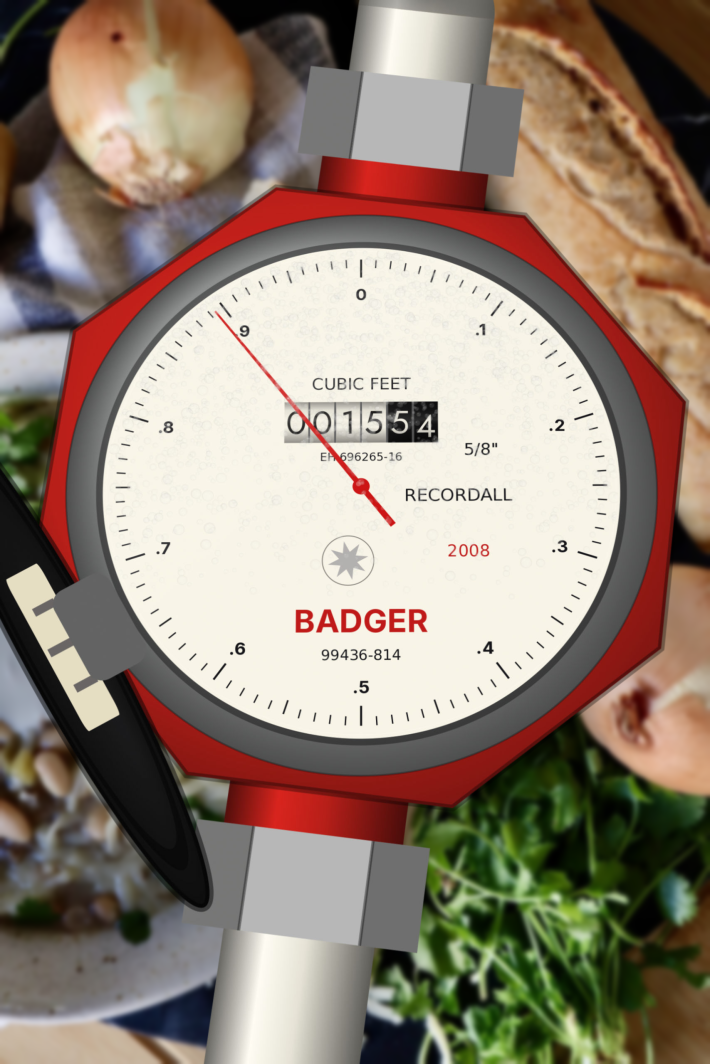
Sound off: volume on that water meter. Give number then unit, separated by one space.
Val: 1553.89 ft³
